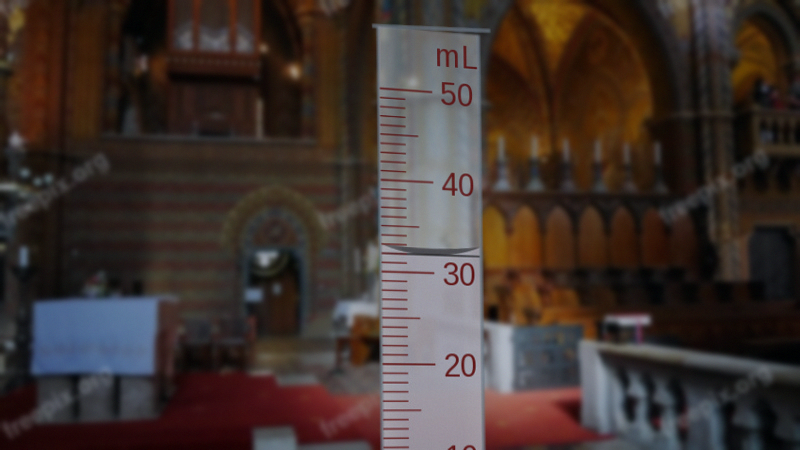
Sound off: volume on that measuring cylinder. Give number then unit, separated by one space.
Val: 32 mL
